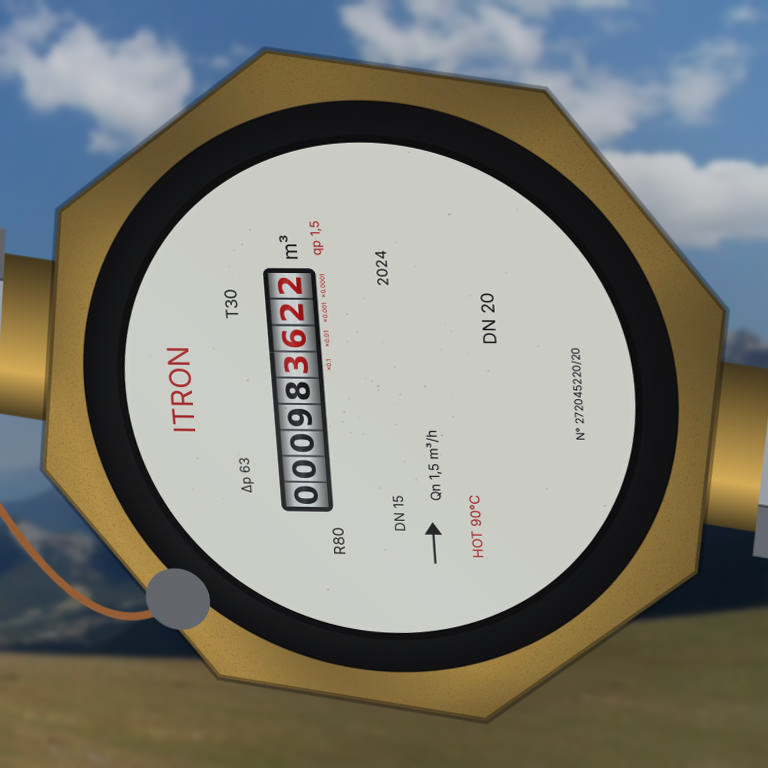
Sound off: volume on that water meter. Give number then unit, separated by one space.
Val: 98.3622 m³
